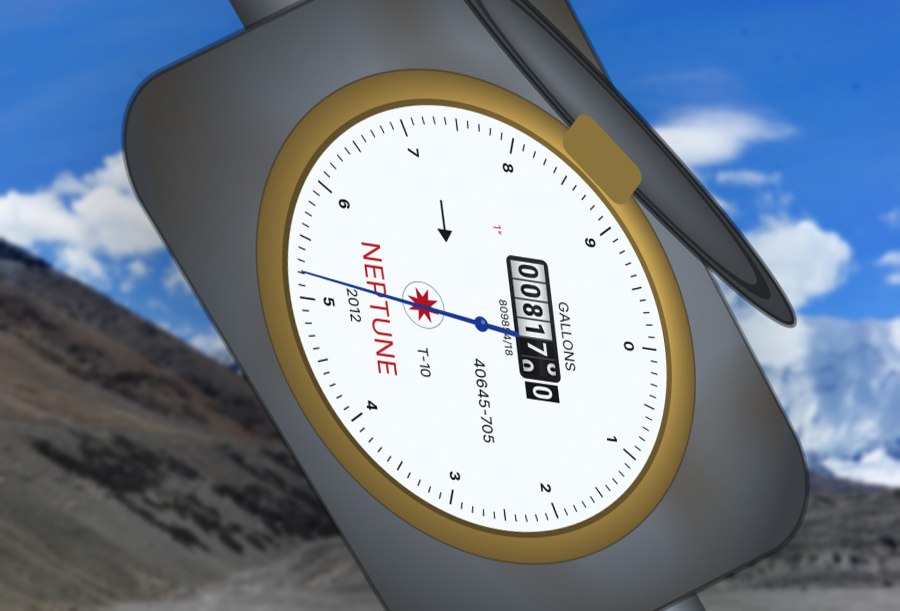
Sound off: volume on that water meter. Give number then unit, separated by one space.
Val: 81785.2 gal
